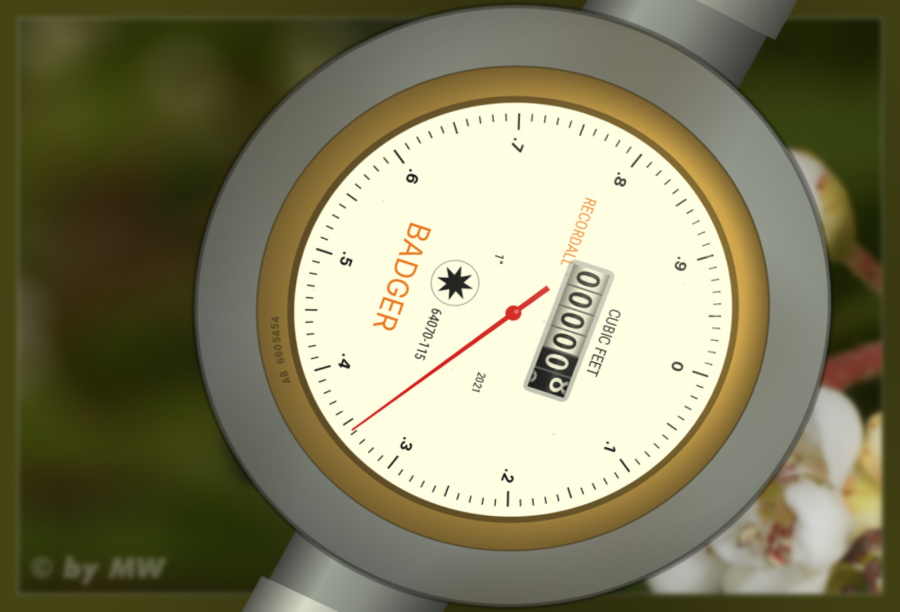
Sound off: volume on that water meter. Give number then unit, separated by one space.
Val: 8.34 ft³
